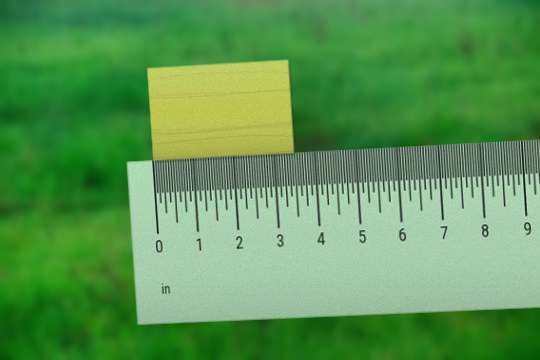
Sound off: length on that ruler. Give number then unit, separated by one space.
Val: 3.5 in
